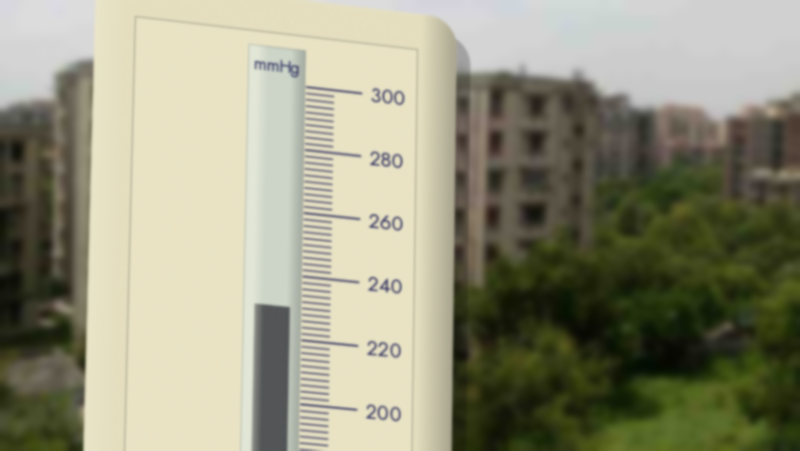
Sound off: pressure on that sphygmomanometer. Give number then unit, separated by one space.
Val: 230 mmHg
